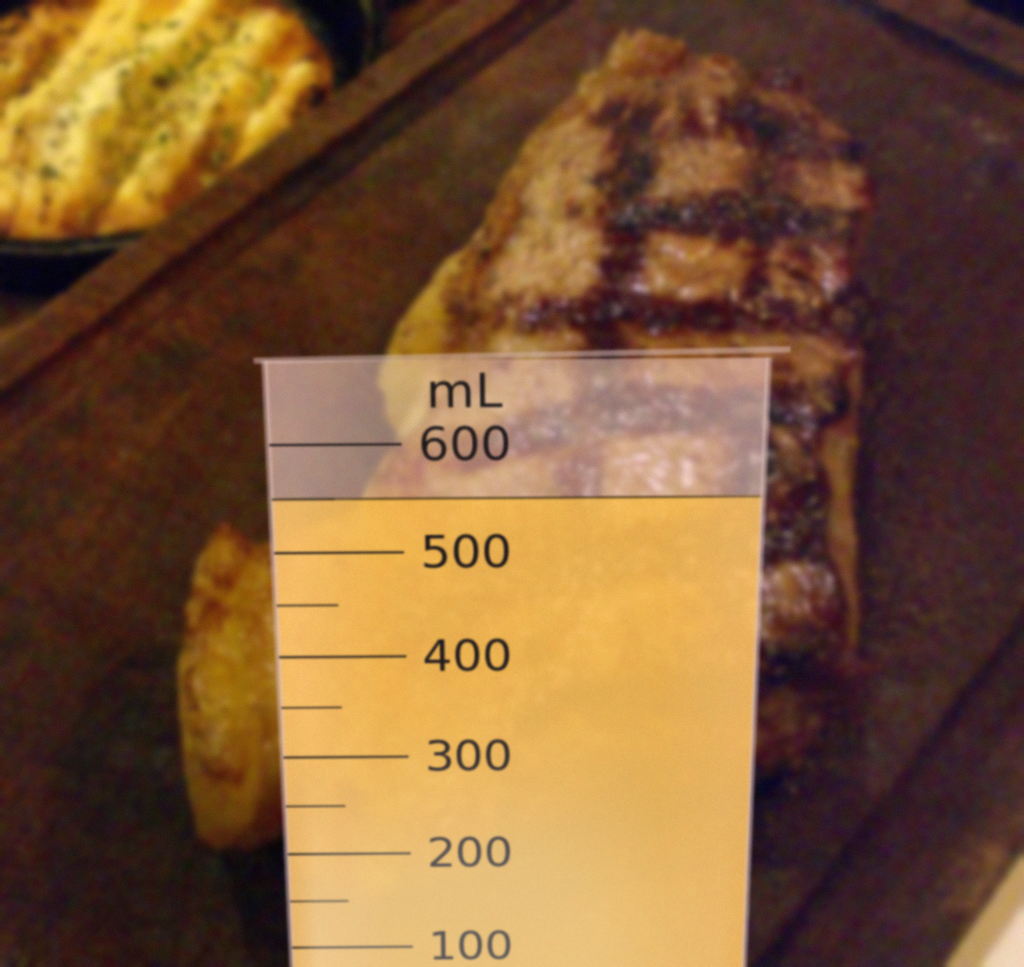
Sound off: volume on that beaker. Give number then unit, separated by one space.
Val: 550 mL
